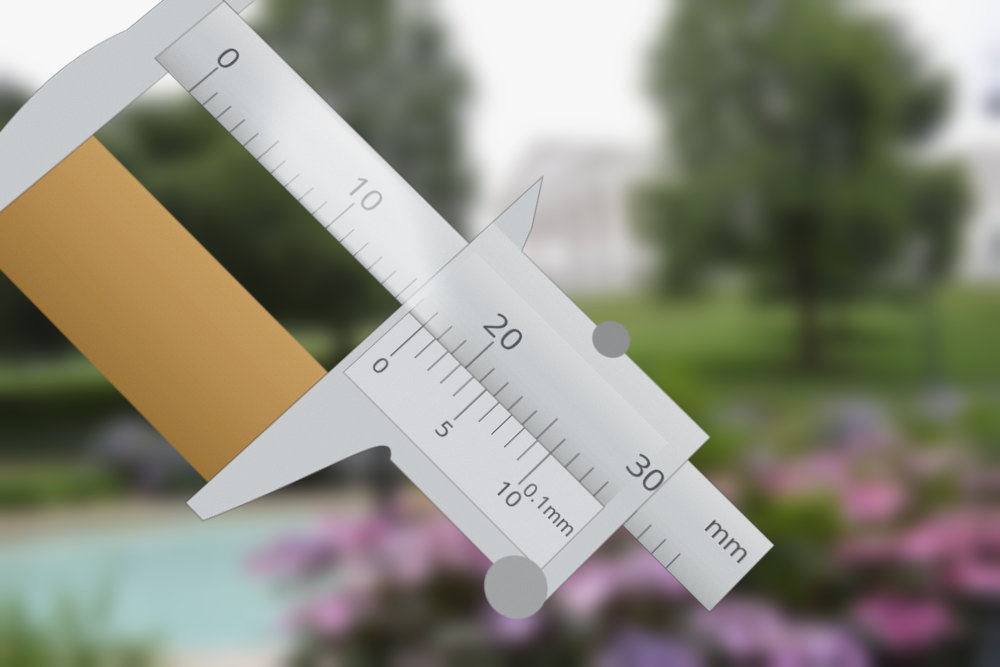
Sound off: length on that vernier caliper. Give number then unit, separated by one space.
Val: 17.0 mm
